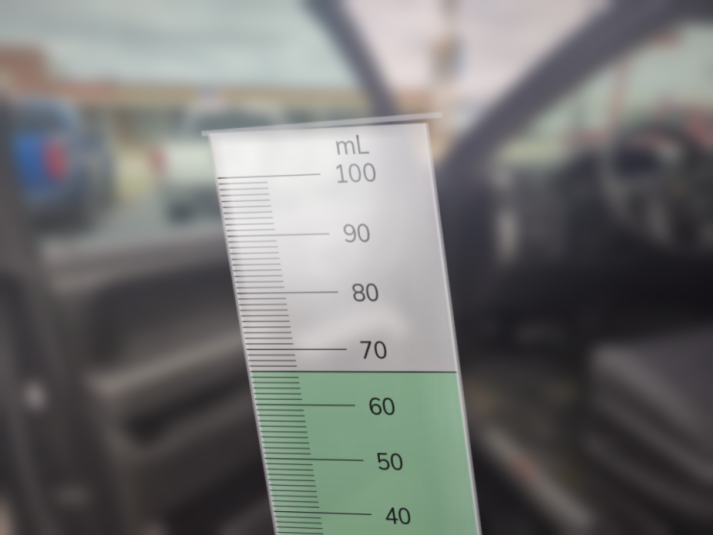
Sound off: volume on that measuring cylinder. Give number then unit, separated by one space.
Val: 66 mL
